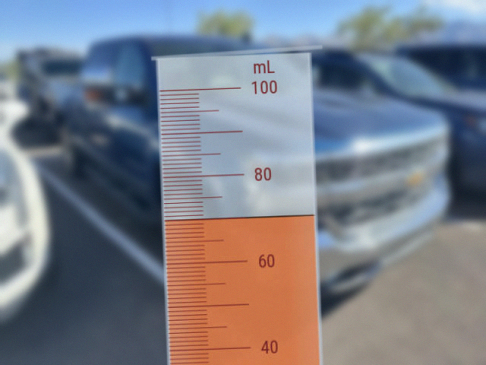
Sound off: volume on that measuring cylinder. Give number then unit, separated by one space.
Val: 70 mL
